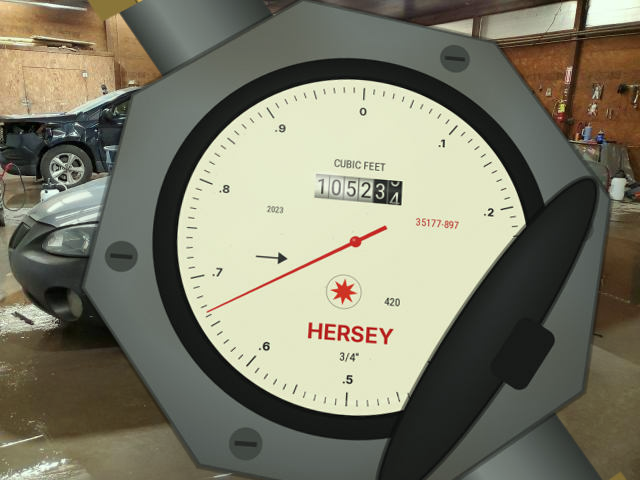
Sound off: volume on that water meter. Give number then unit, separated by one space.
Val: 105233.66 ft³
